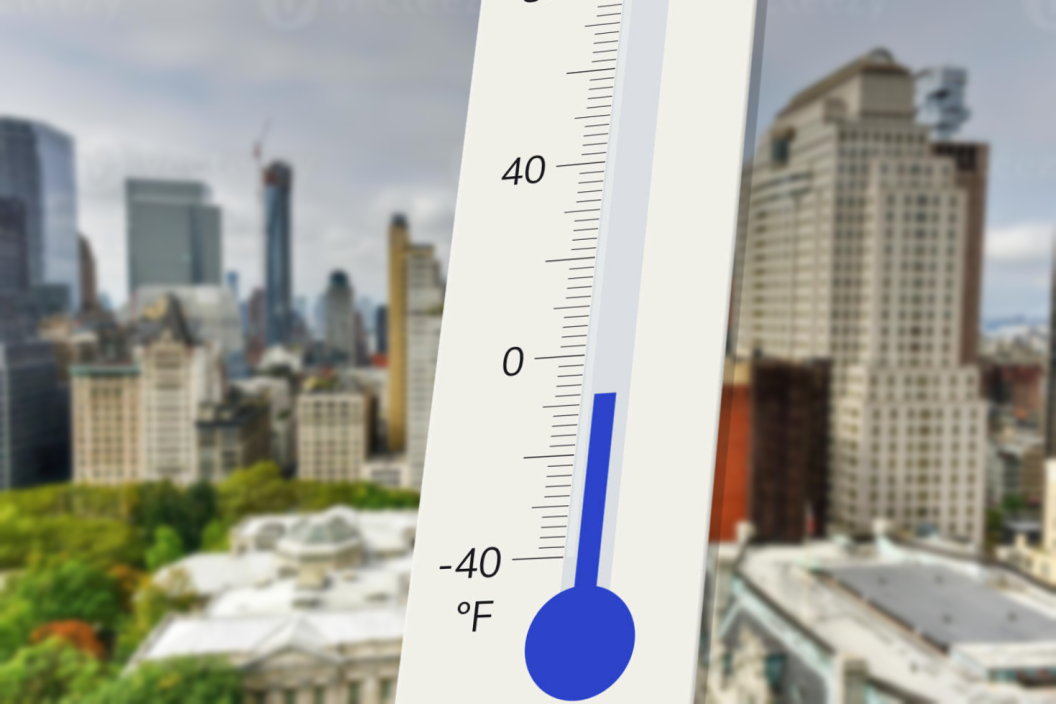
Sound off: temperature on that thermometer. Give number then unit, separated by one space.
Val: -8 °F
